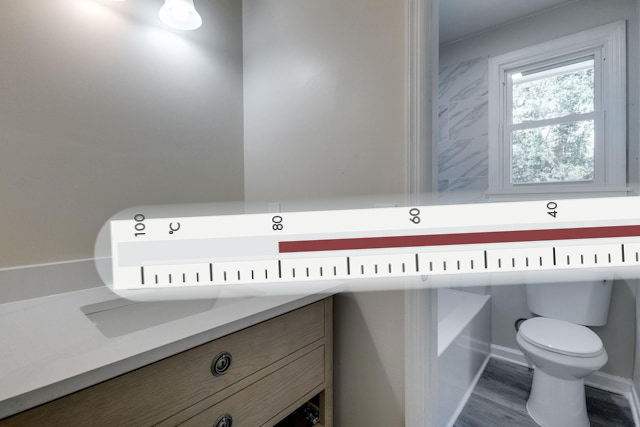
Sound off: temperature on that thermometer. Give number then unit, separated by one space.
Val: 80 °C
